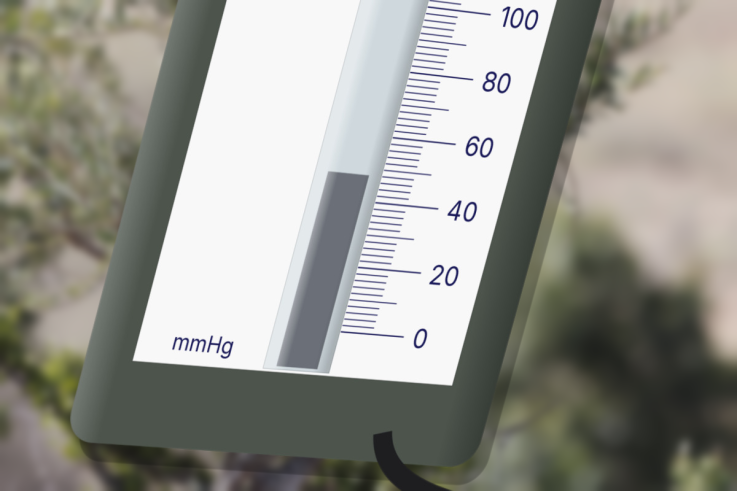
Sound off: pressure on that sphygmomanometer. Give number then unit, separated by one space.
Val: 48 mmHg
